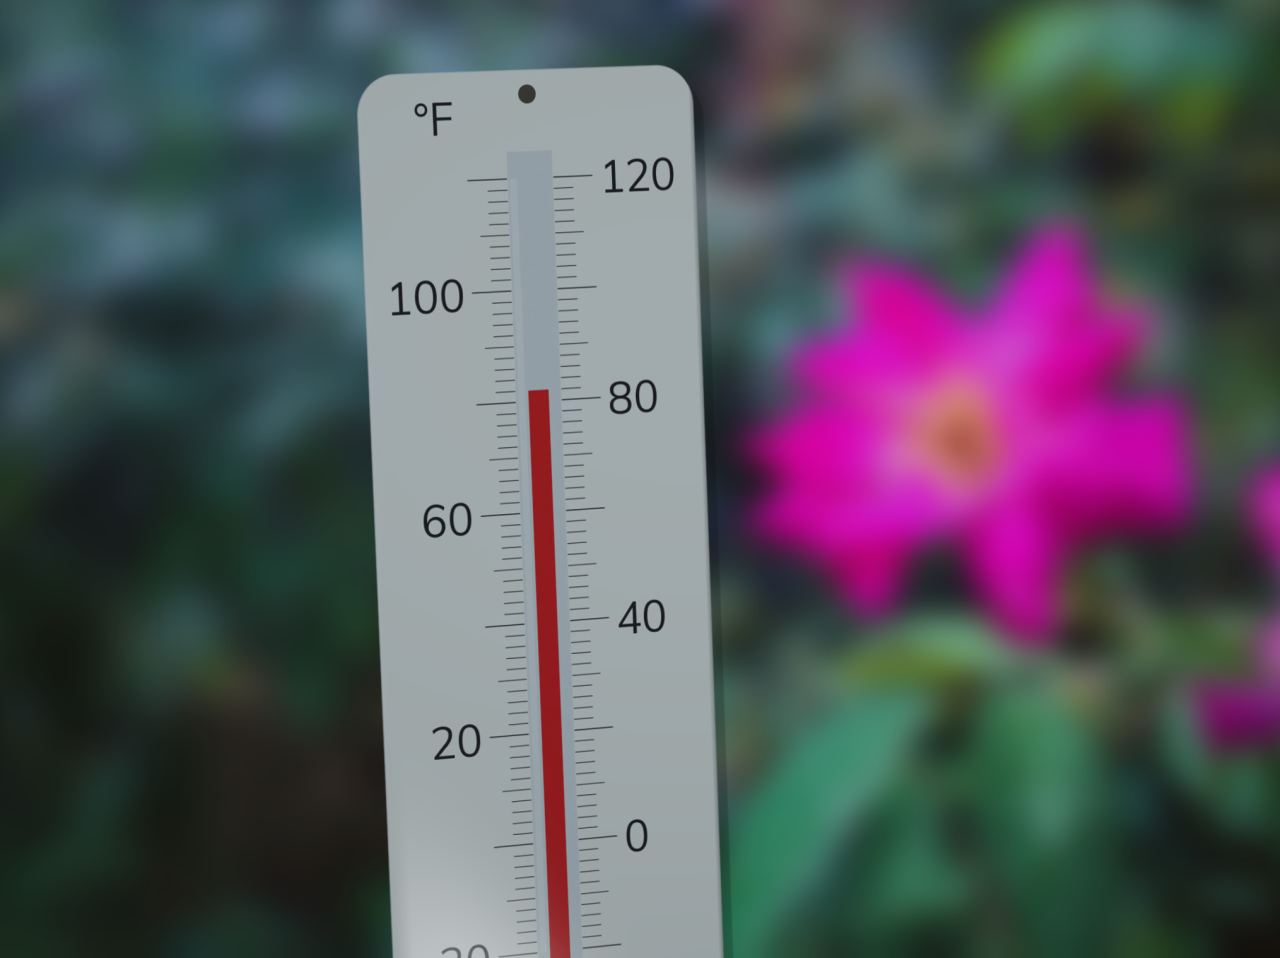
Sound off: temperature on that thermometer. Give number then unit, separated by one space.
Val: 82 °F
